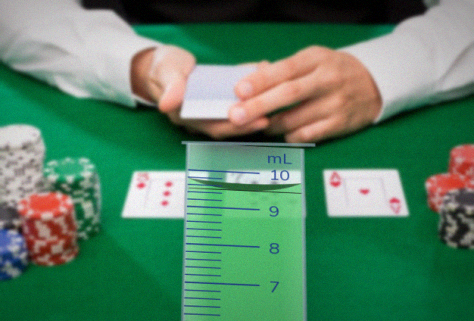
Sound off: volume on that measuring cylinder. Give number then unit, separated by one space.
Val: 9.5 mL
